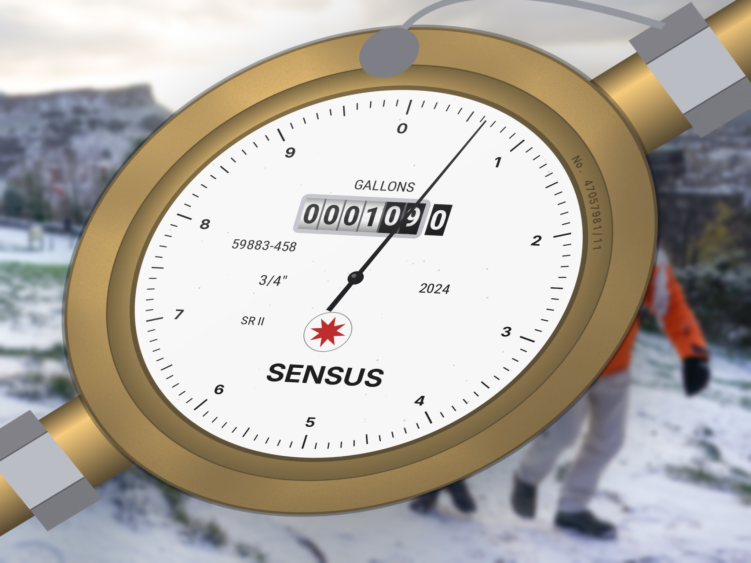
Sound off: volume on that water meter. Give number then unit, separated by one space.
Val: 1090.6 gal
